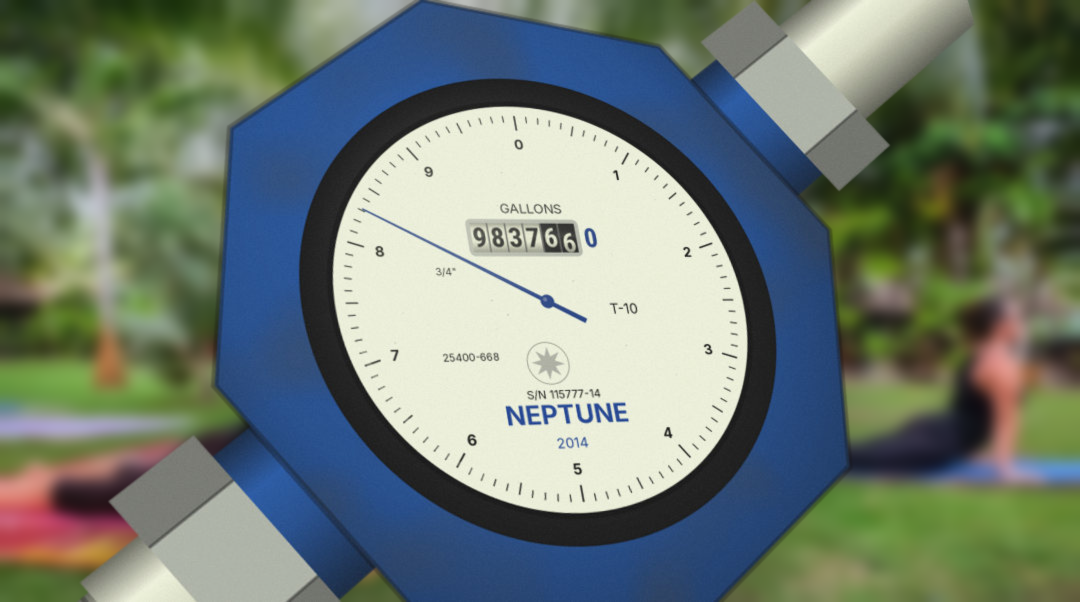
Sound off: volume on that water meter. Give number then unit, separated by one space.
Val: 9837658.3 gal
